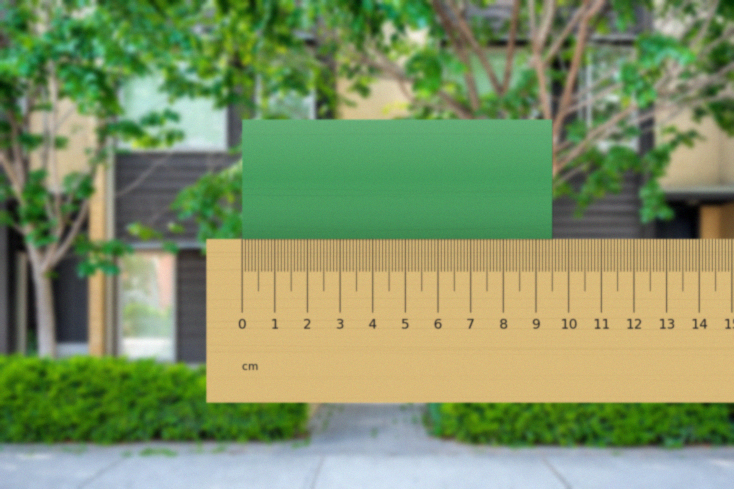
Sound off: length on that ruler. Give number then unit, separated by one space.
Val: 9.5 cm
